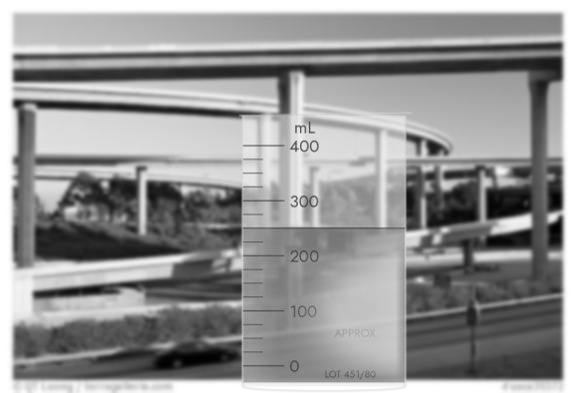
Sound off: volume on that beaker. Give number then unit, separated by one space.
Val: 250 mL
